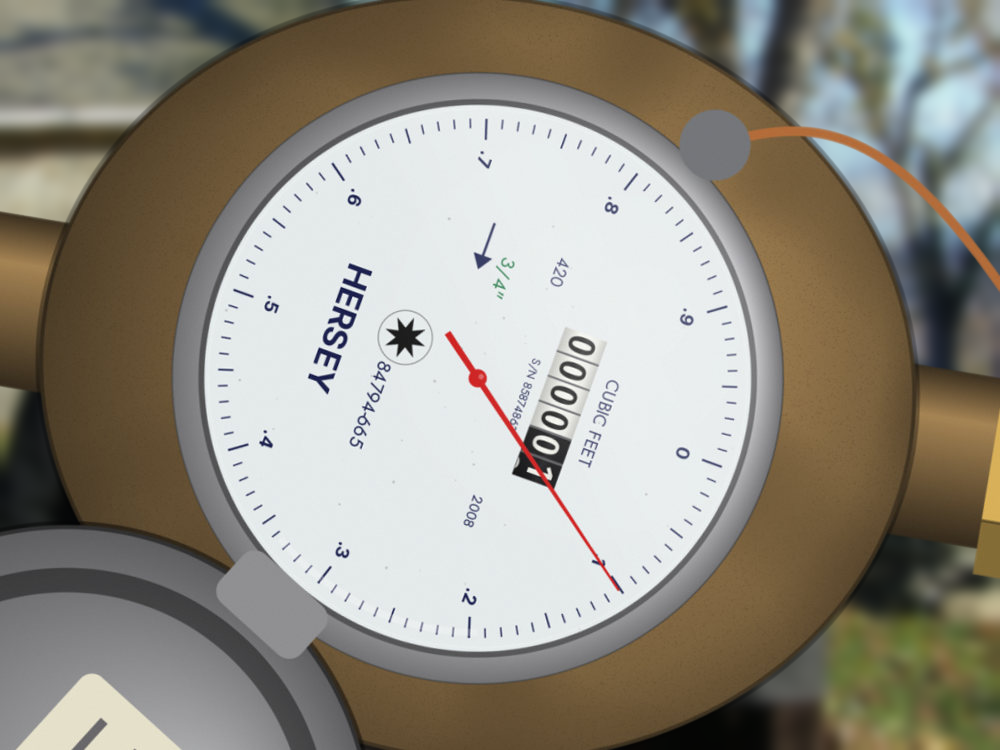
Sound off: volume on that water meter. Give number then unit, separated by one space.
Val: 1.10 ft³
